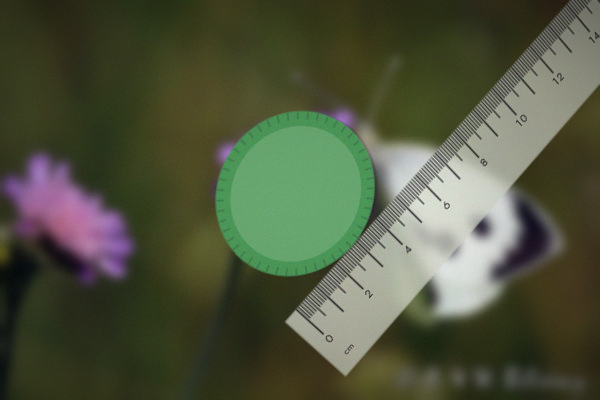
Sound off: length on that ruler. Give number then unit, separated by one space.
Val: 5.5 cm
